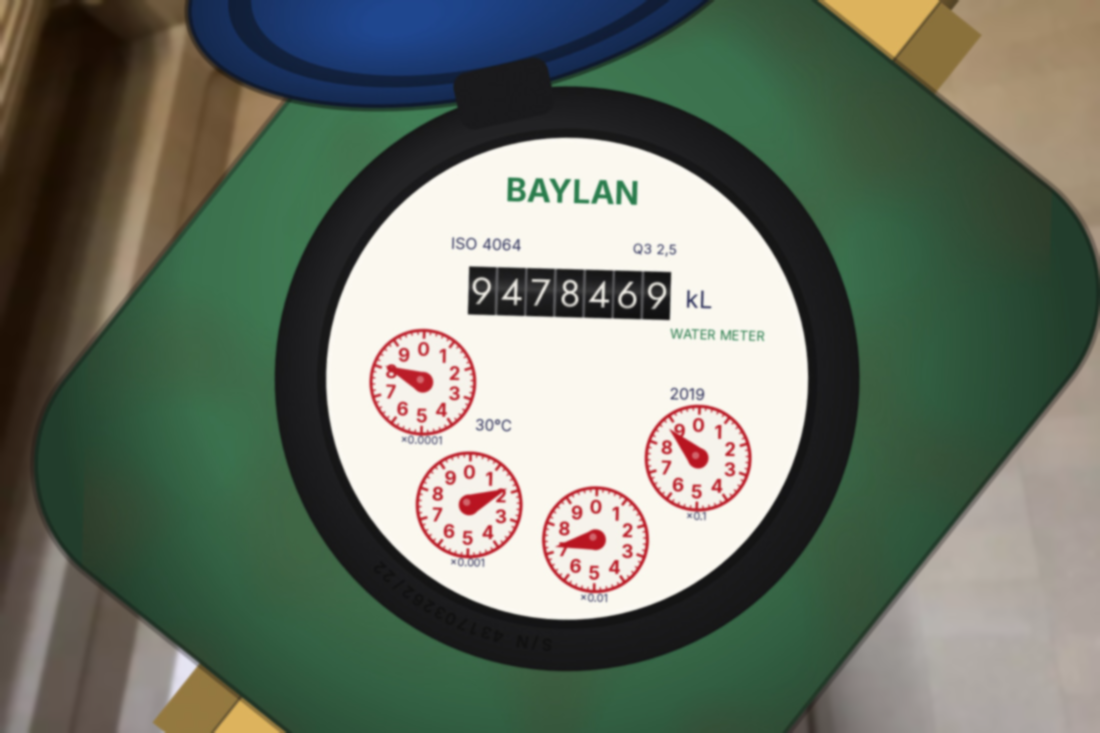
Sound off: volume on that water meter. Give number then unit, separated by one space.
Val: 9478469.8718 kL
